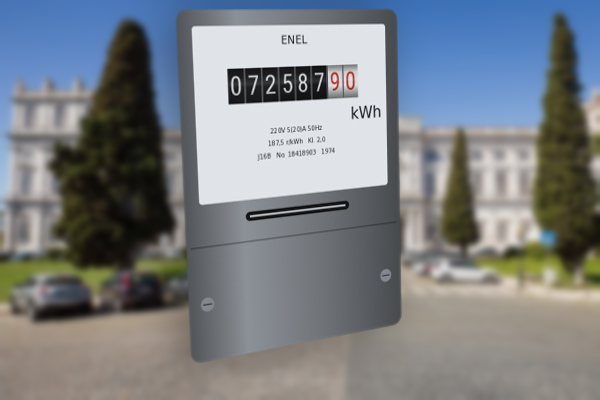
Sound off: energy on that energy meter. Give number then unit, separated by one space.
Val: 72587.90 kWh
